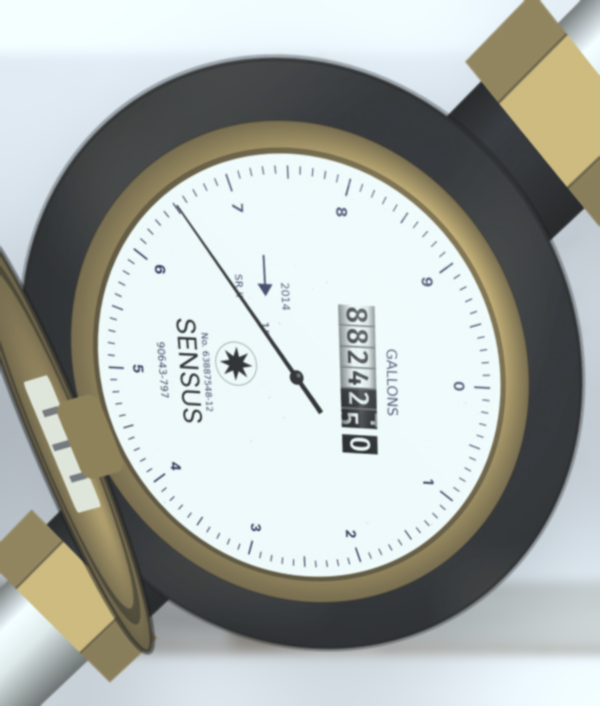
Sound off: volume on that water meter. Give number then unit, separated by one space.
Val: 8824246.5 gal
